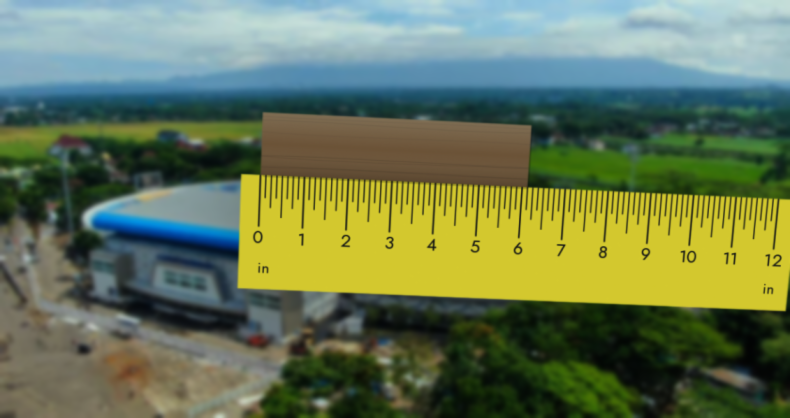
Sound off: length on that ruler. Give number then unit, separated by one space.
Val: 6.125 in
